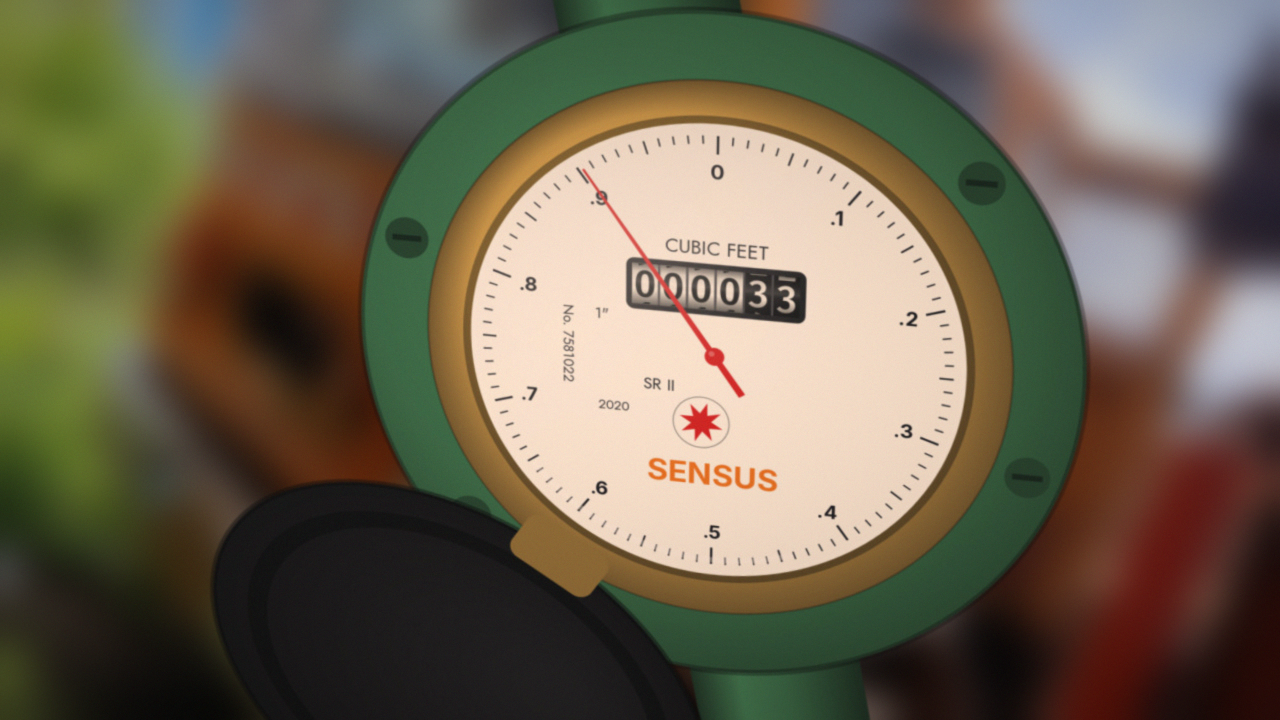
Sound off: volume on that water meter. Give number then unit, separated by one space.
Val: 32.90 ft³
